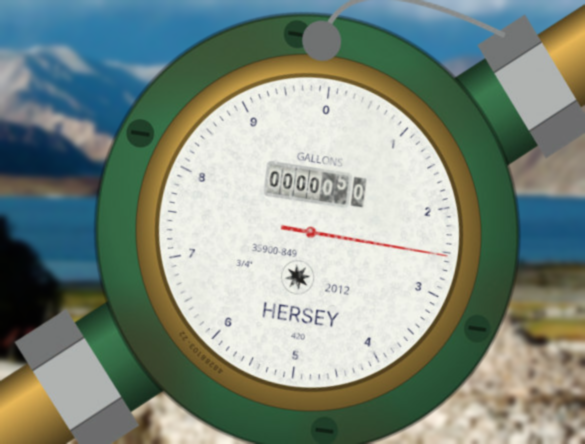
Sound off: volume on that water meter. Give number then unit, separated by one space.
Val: 52.5 gal
